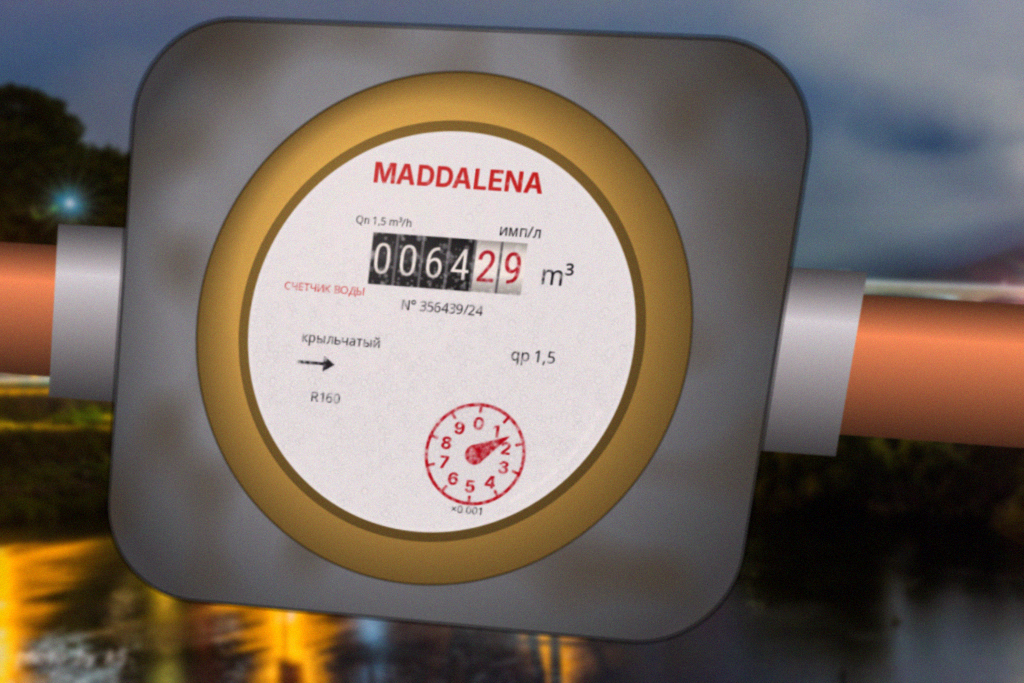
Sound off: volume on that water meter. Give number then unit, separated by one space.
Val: 64.291 m³
